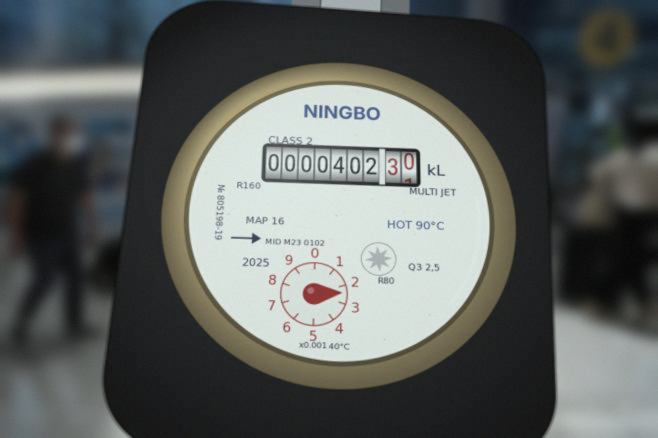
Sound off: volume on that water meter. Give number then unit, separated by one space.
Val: 402.302 kL
